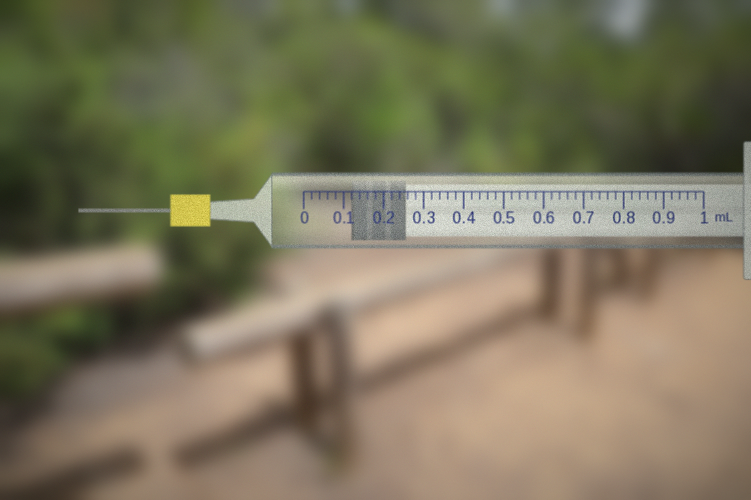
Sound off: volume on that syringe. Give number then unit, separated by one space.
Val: 0.12 mL
